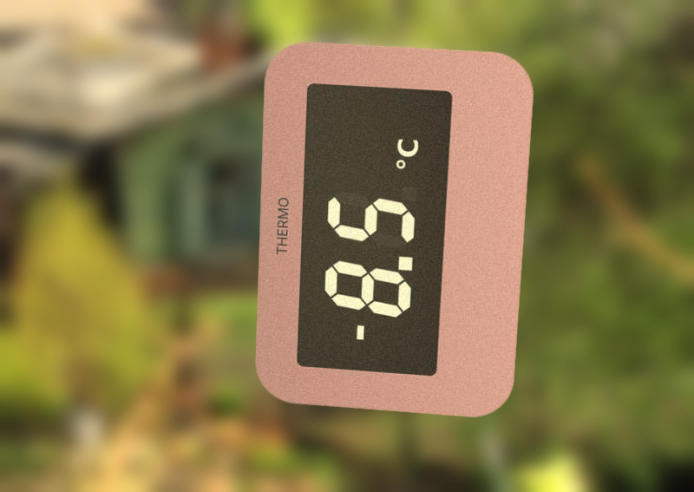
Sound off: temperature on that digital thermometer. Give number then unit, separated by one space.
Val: -8.5 °C
